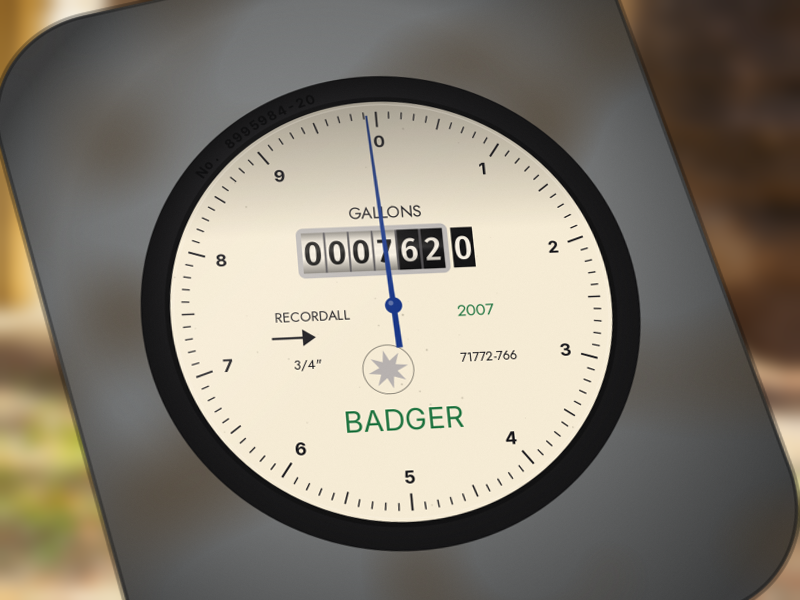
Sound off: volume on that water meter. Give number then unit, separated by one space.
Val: 7619.9 gal
